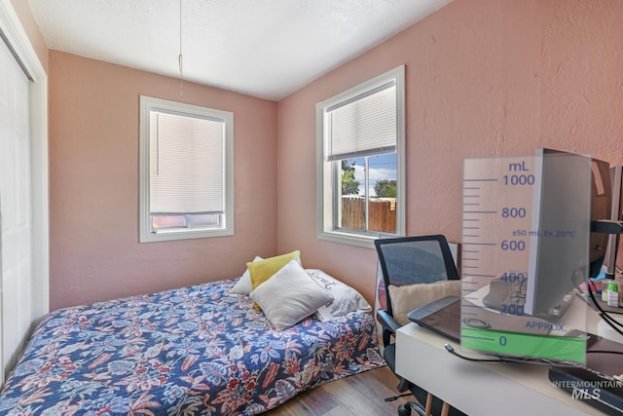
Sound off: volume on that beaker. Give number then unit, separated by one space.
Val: 50 mL
